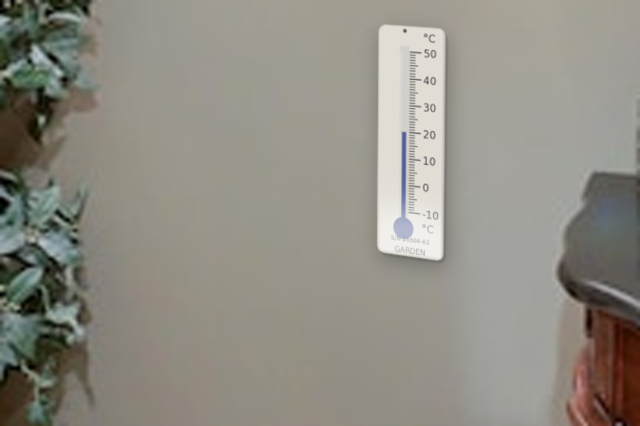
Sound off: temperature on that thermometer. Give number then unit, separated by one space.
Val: 20 °C
